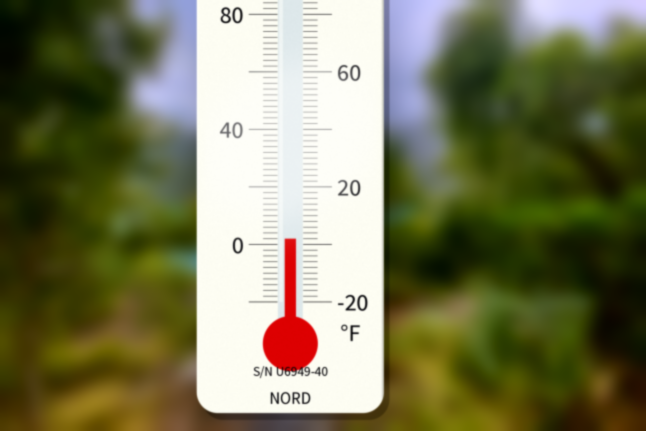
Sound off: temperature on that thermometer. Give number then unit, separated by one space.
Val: 2 °F
